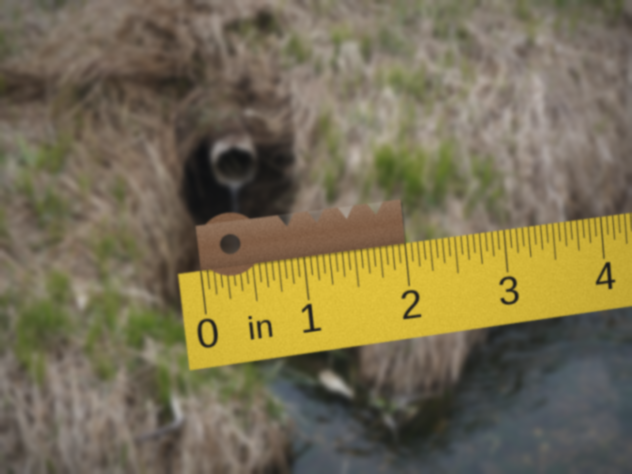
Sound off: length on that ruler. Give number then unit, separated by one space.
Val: 2 in
